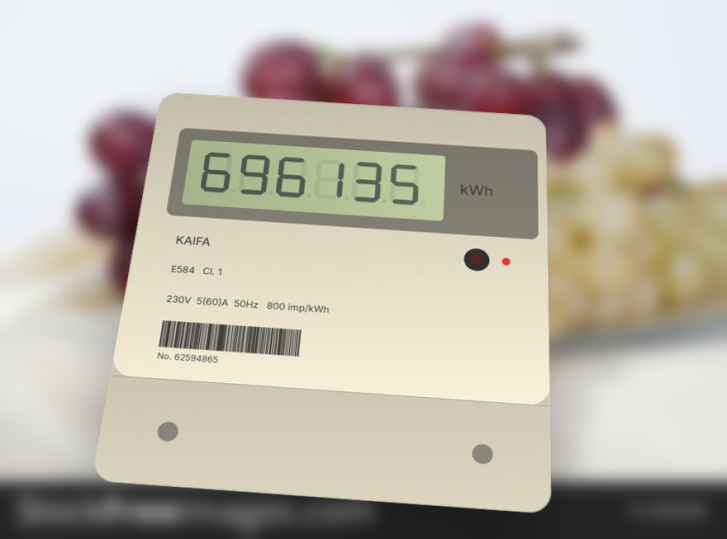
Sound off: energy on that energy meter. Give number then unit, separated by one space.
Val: 696135 kWh
